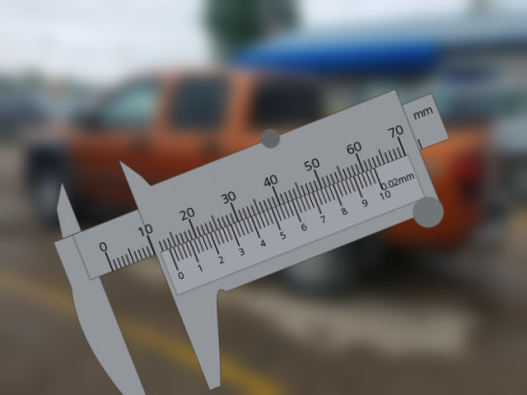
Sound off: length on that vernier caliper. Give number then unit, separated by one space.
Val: 13.5 mm
